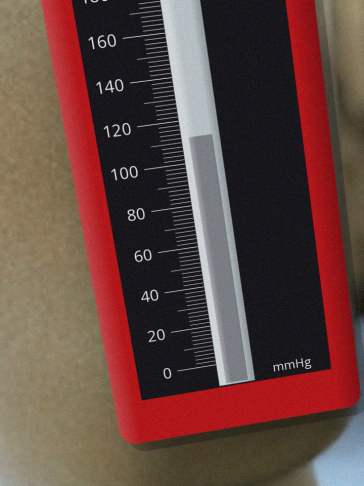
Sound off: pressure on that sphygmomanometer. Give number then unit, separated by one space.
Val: 112 mmHg
